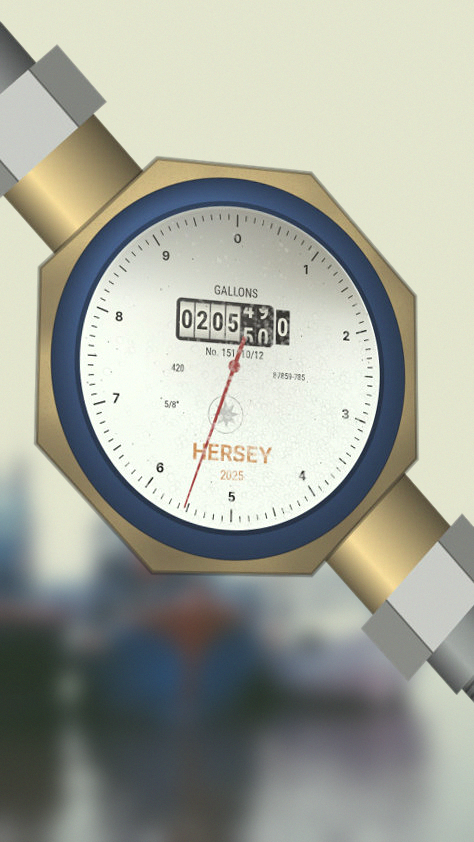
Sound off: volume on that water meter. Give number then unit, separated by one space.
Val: 205495.5 gal
